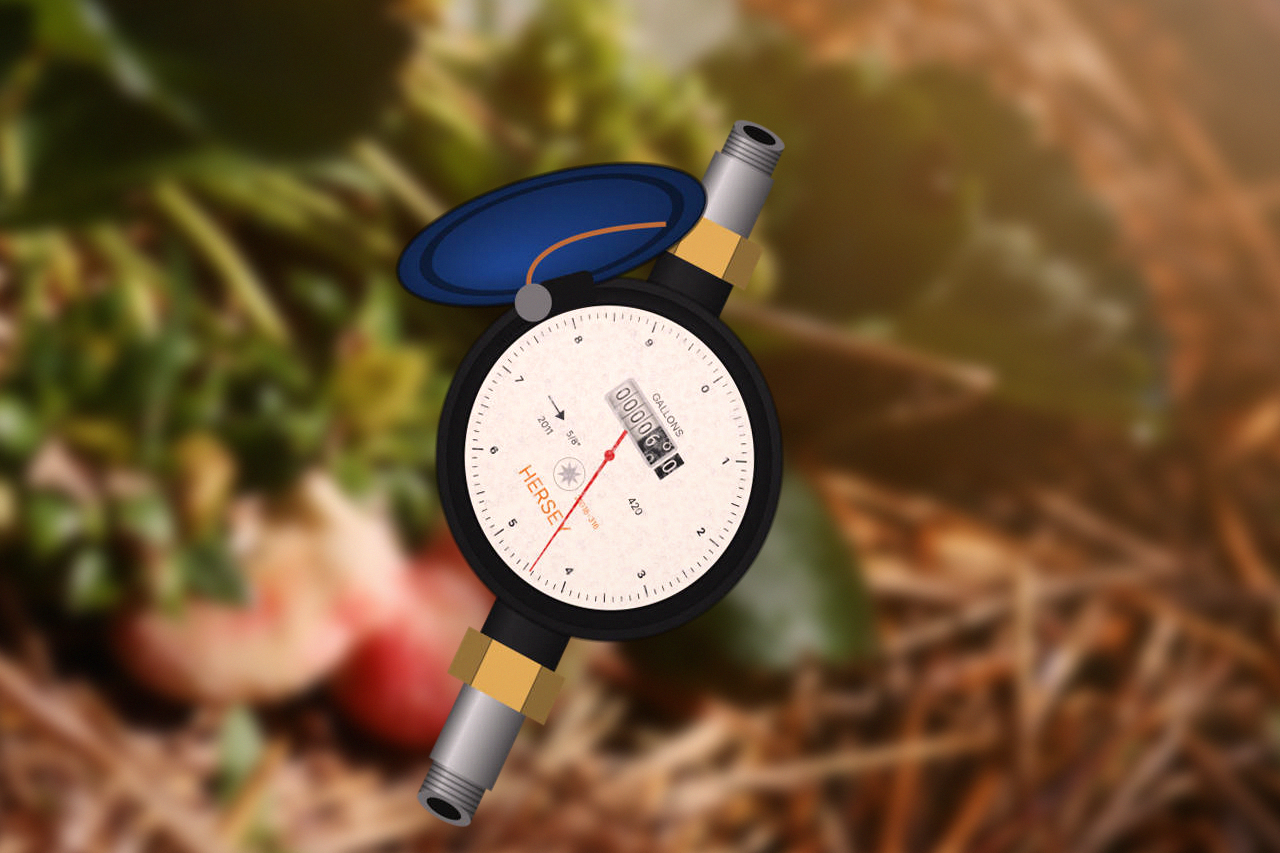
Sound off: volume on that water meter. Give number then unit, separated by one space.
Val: 684.4 gal
